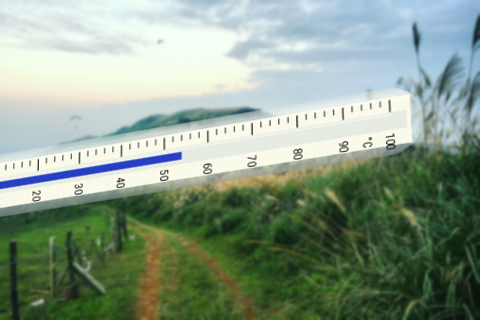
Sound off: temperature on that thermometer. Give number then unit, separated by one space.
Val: 54 °C
